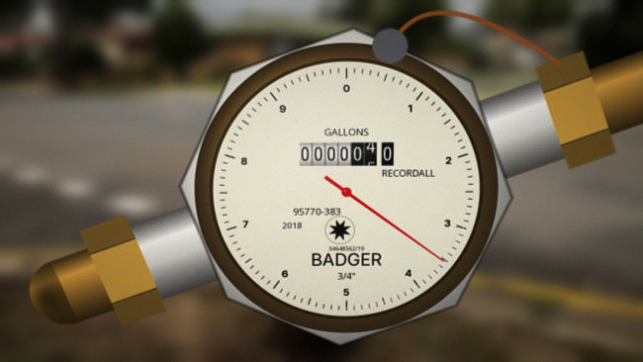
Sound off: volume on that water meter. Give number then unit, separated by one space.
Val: 43.5 gal
